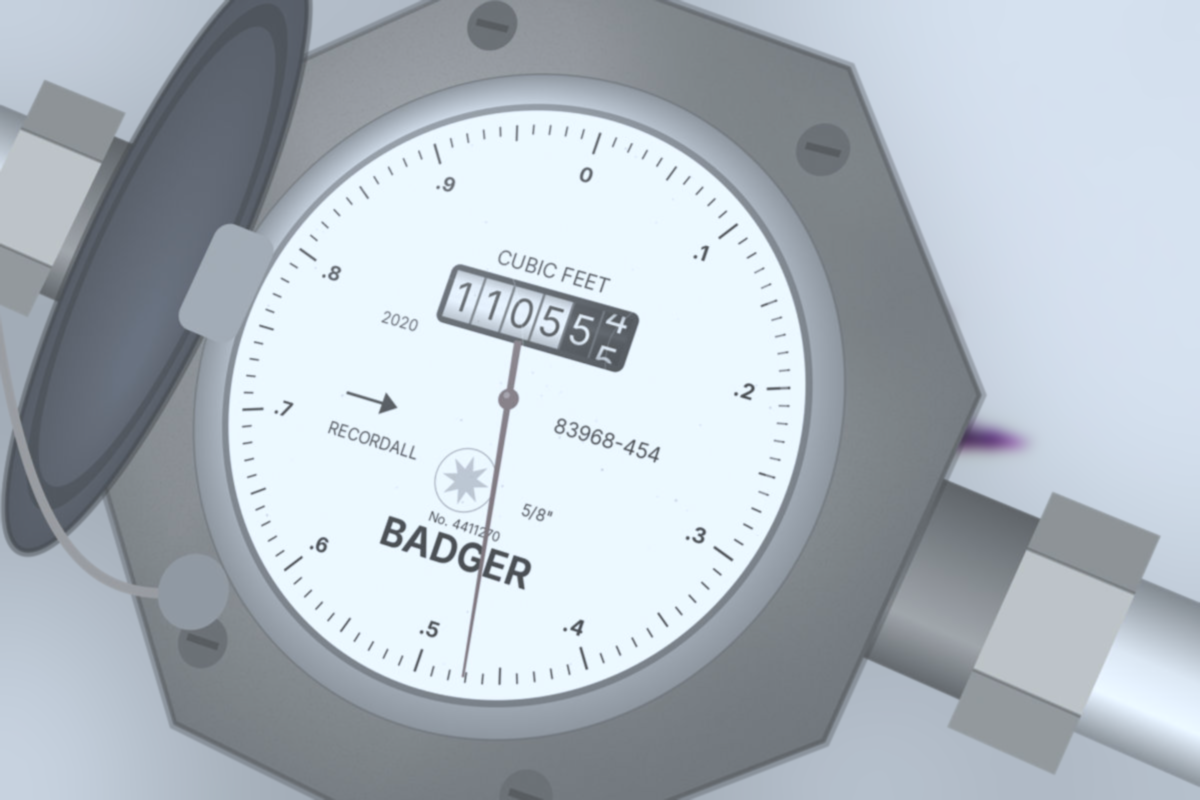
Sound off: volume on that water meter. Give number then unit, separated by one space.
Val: 110554.47 ft³
